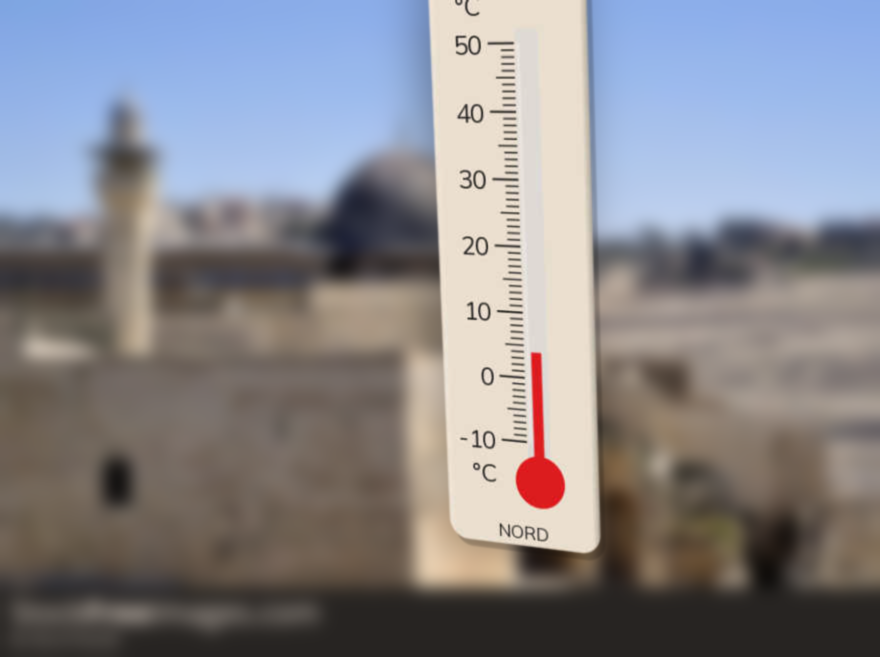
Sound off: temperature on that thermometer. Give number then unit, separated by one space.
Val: 4 °C
